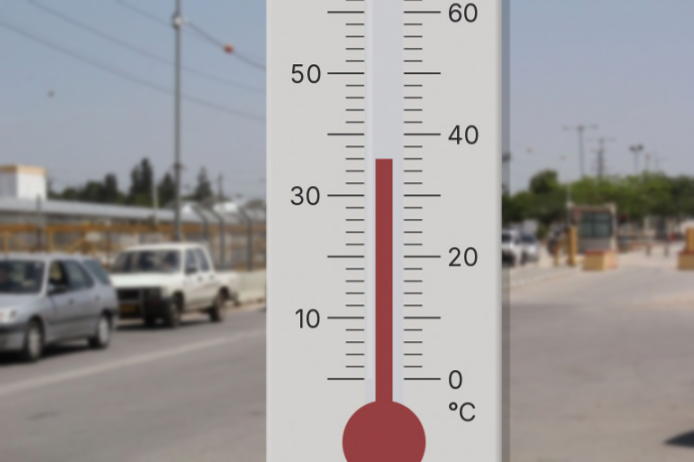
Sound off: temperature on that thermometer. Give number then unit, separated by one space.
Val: 36 °C
